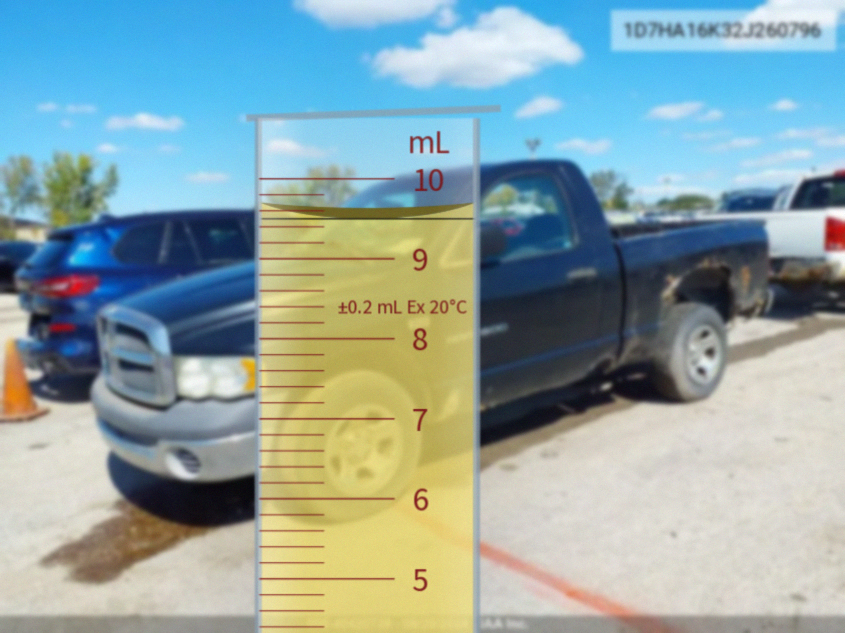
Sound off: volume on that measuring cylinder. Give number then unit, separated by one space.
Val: 9.5 mL
